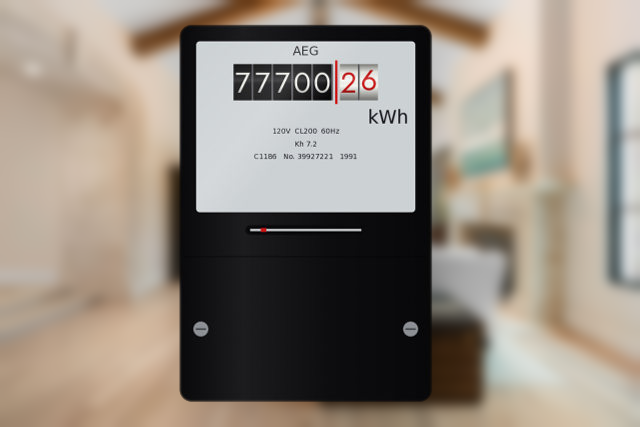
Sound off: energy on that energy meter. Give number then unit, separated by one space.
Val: 77700.26 kWh
